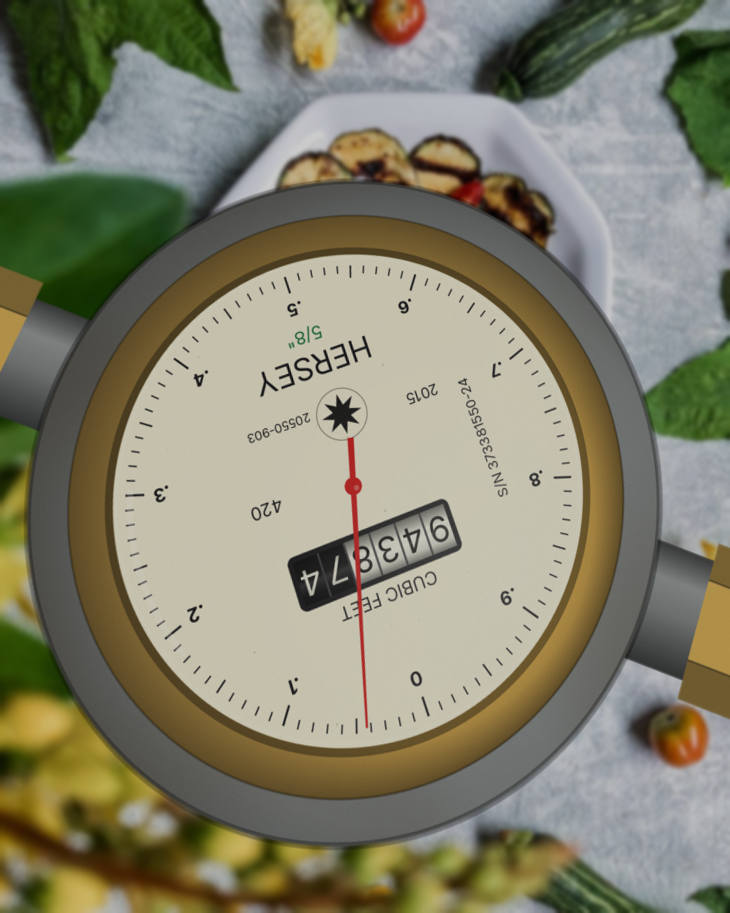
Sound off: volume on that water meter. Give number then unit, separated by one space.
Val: 943874.04 ft³
